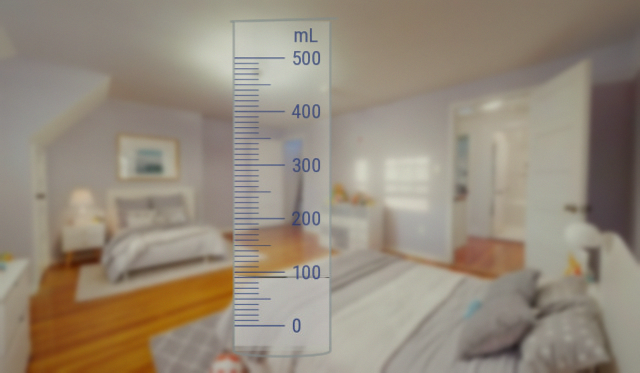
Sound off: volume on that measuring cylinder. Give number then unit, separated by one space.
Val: 90 mL
